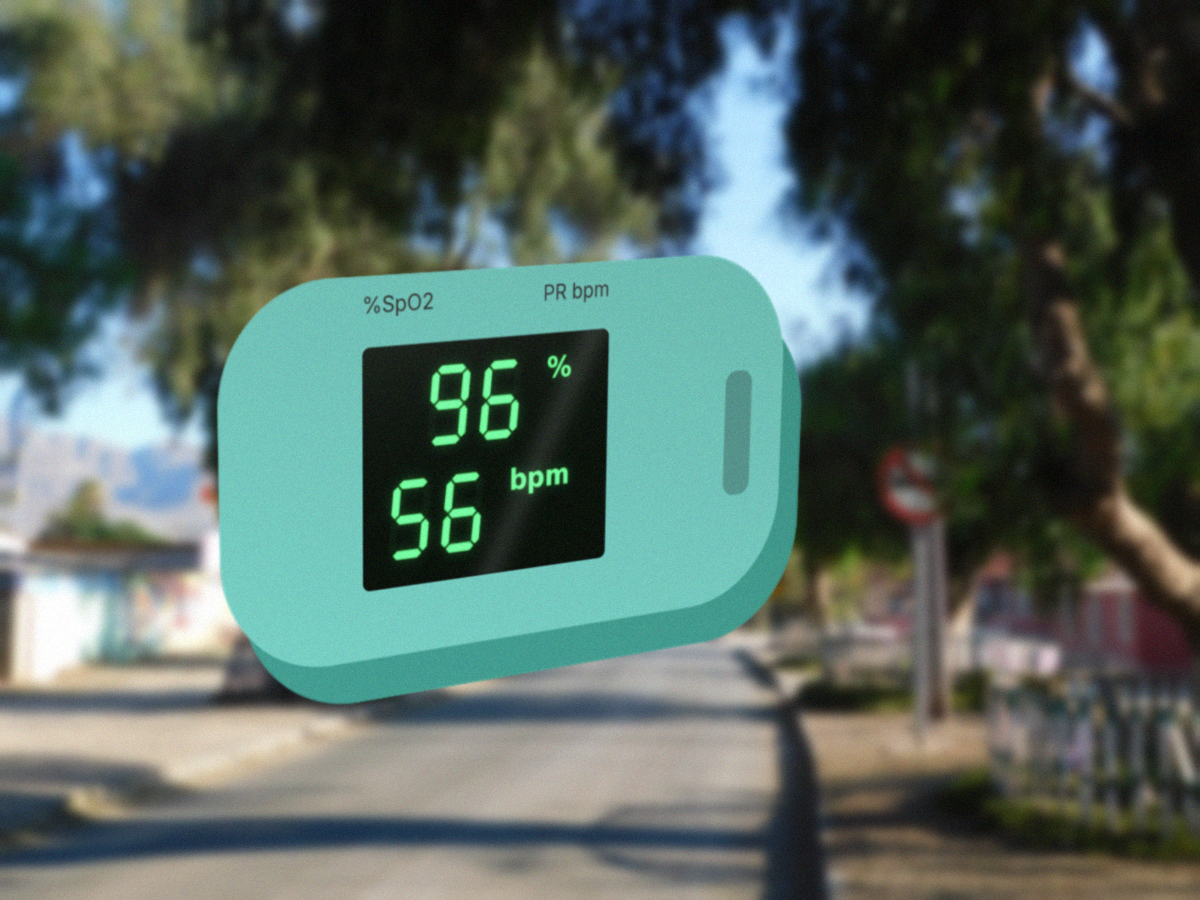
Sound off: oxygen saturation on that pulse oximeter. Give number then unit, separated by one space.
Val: 96 %
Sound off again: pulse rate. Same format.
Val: 56 bpm
